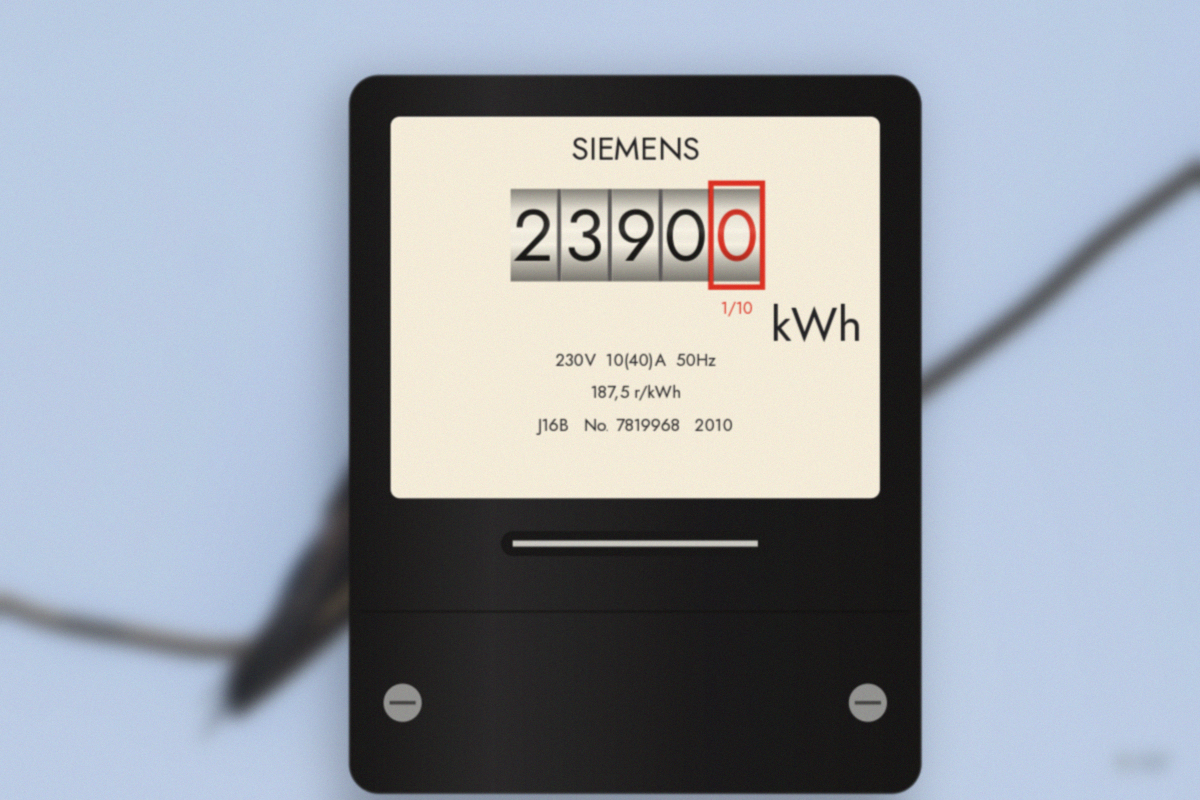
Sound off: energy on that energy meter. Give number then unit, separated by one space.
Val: 2390.0 kWh
